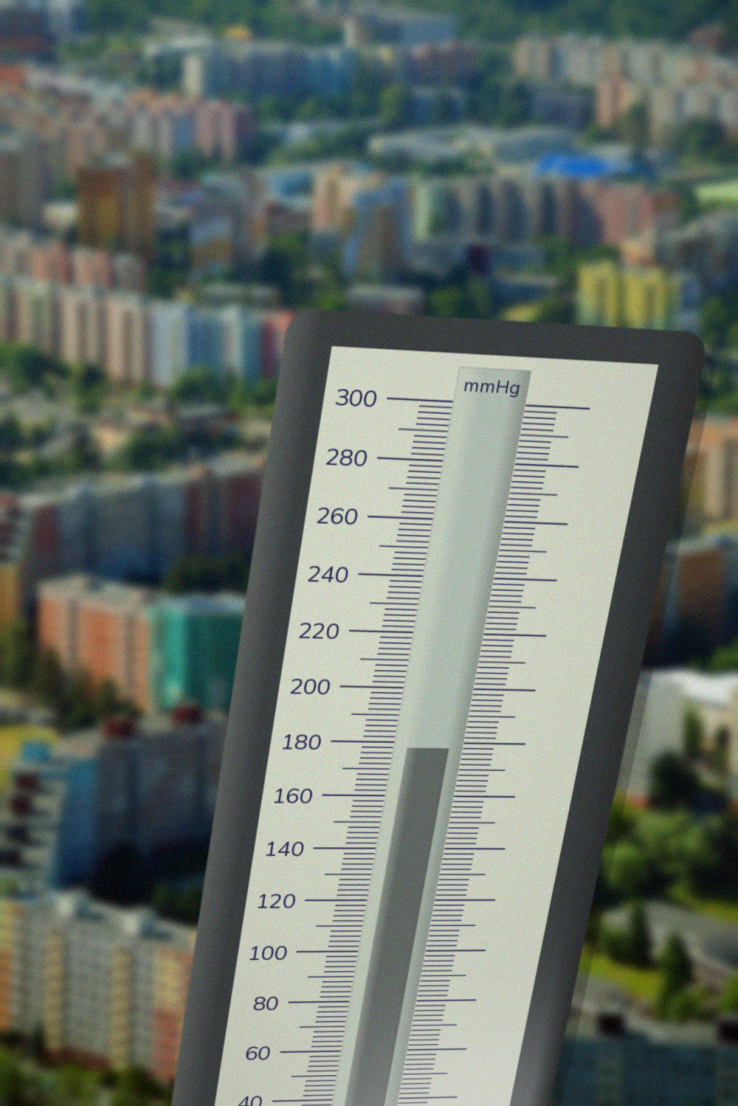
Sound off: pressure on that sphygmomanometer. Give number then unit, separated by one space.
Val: 178 mmHg
